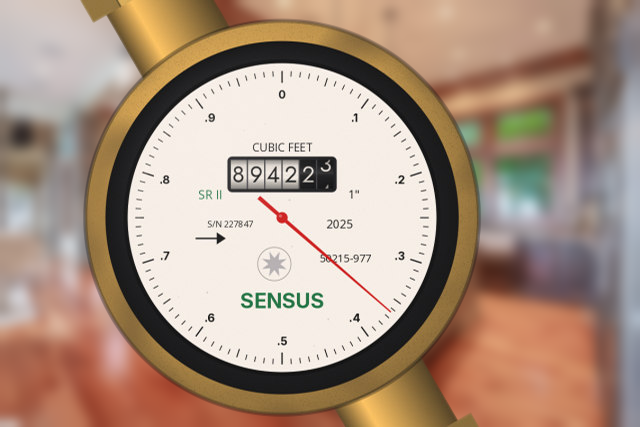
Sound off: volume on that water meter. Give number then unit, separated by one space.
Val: 894223.36 ft³
